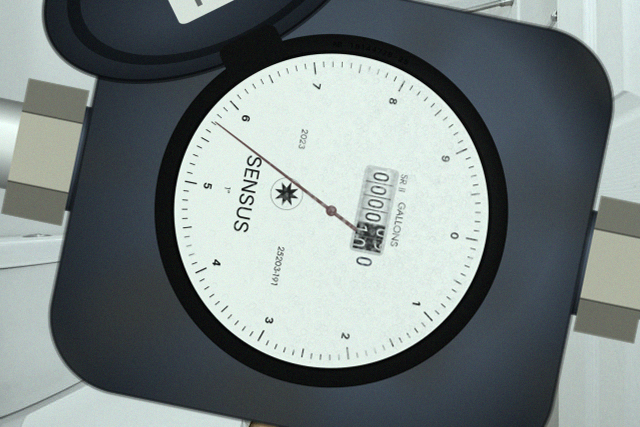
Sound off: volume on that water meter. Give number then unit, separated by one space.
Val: 95.7 gal
